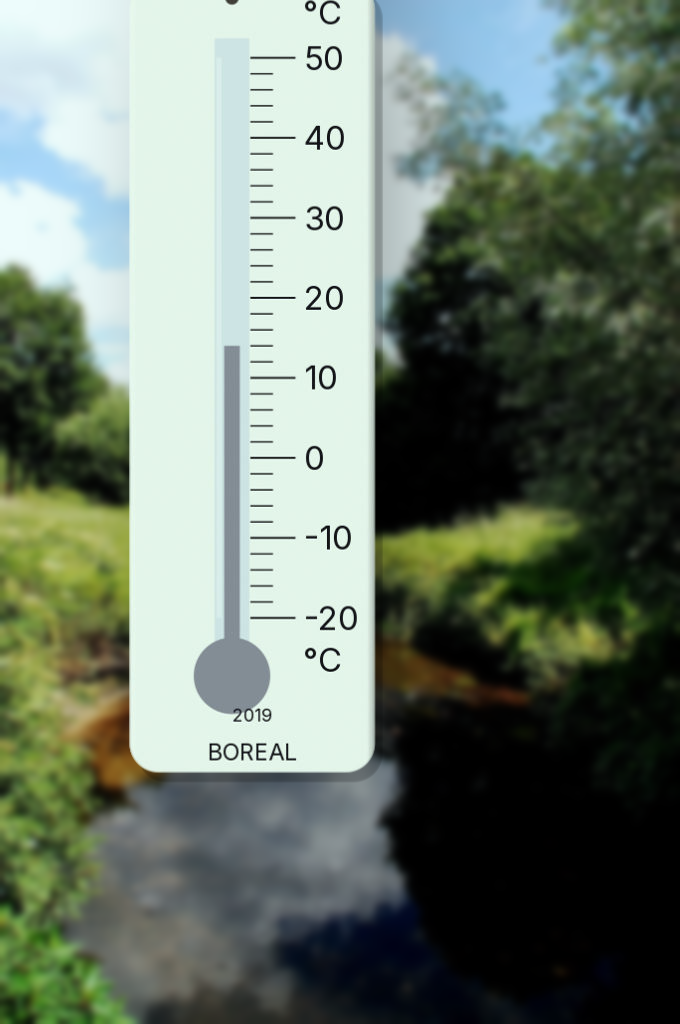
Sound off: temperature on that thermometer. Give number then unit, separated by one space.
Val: 14 °C
